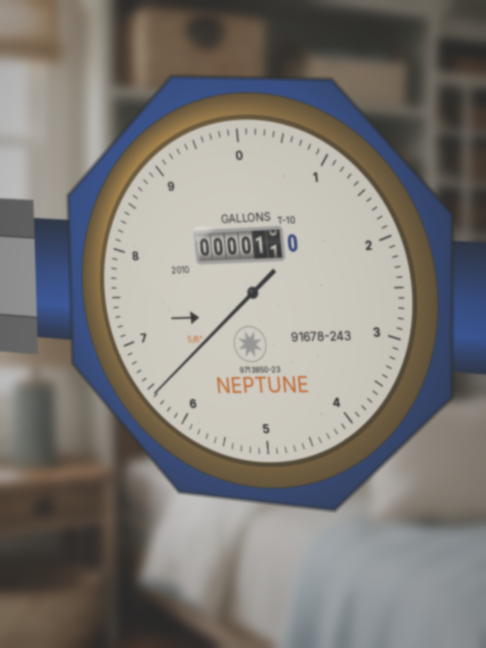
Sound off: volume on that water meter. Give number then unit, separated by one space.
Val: 106.4 gal
